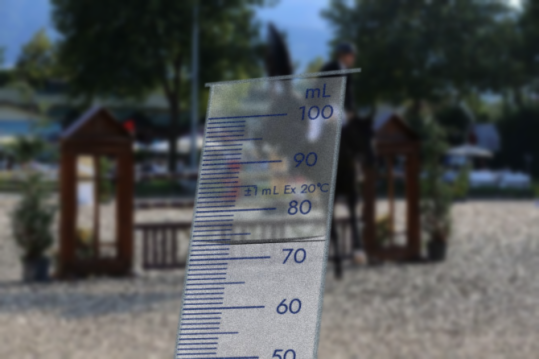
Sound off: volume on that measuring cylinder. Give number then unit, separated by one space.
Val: 73 mL
